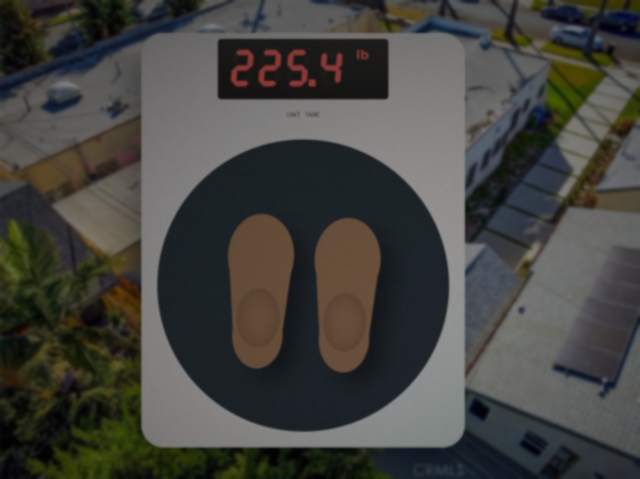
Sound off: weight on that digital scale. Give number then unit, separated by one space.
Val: 225.4 lb
